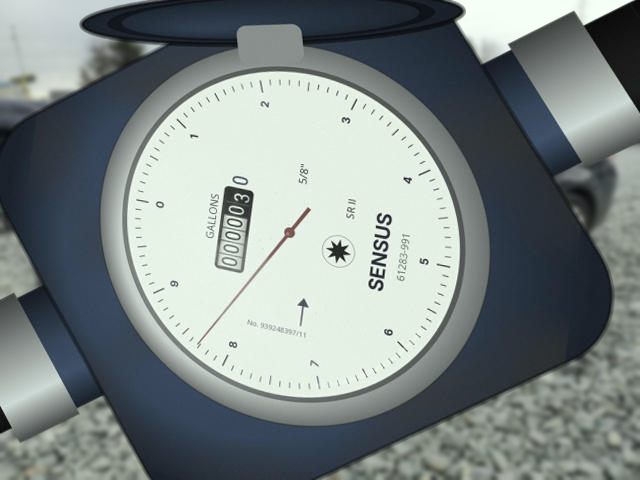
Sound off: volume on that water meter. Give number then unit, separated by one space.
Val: 28.3 gal
